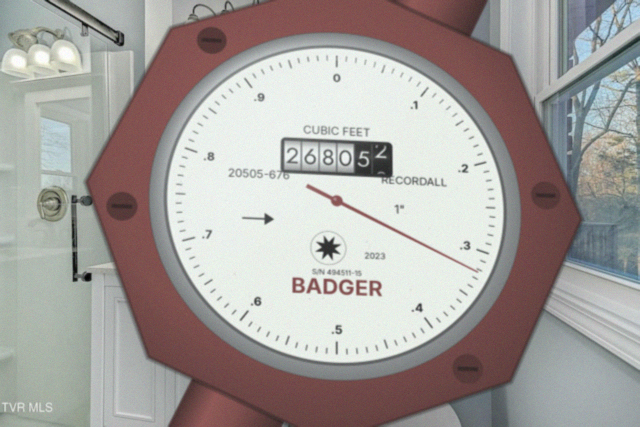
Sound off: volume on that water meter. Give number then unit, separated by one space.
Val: 268052.32 ft³
